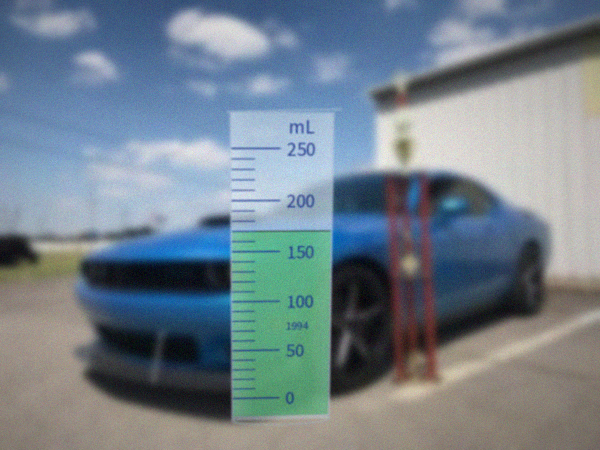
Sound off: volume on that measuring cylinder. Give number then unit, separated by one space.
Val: 170 mL
